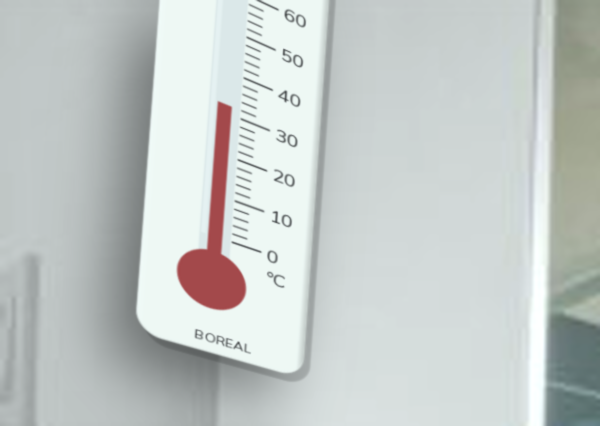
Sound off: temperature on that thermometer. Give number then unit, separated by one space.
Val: 32 °C
